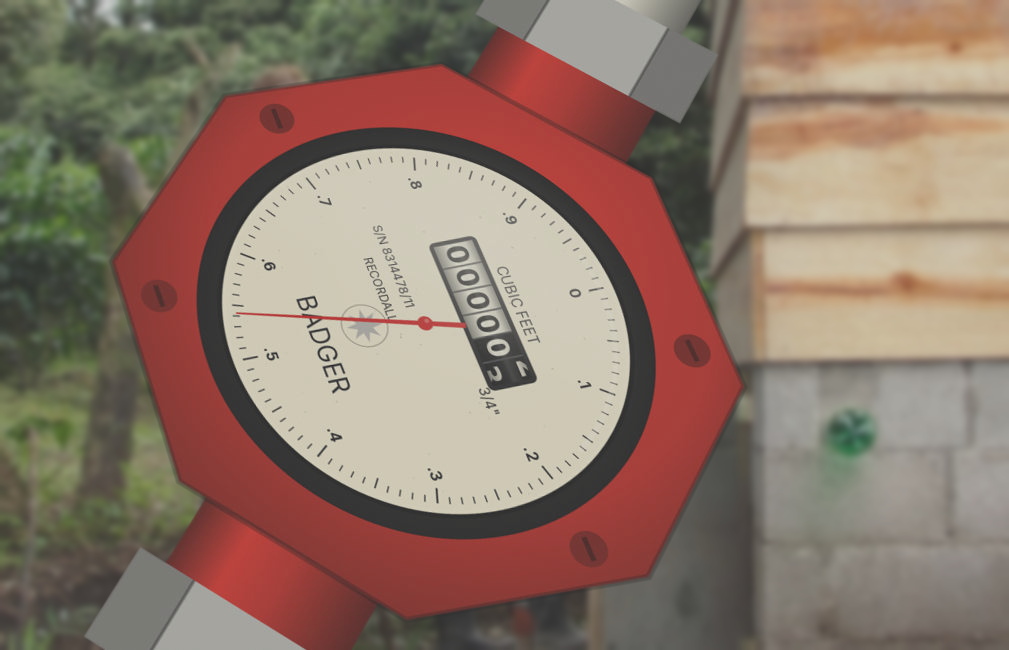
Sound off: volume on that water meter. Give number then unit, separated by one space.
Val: 2.54 ft³
